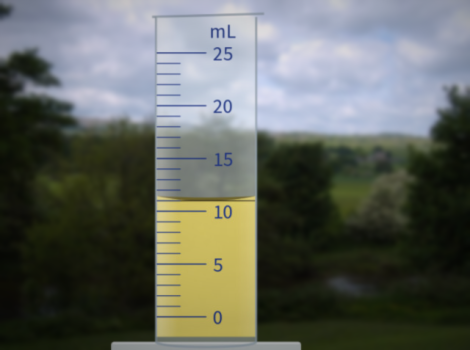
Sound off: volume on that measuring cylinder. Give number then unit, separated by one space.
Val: 11 mL
